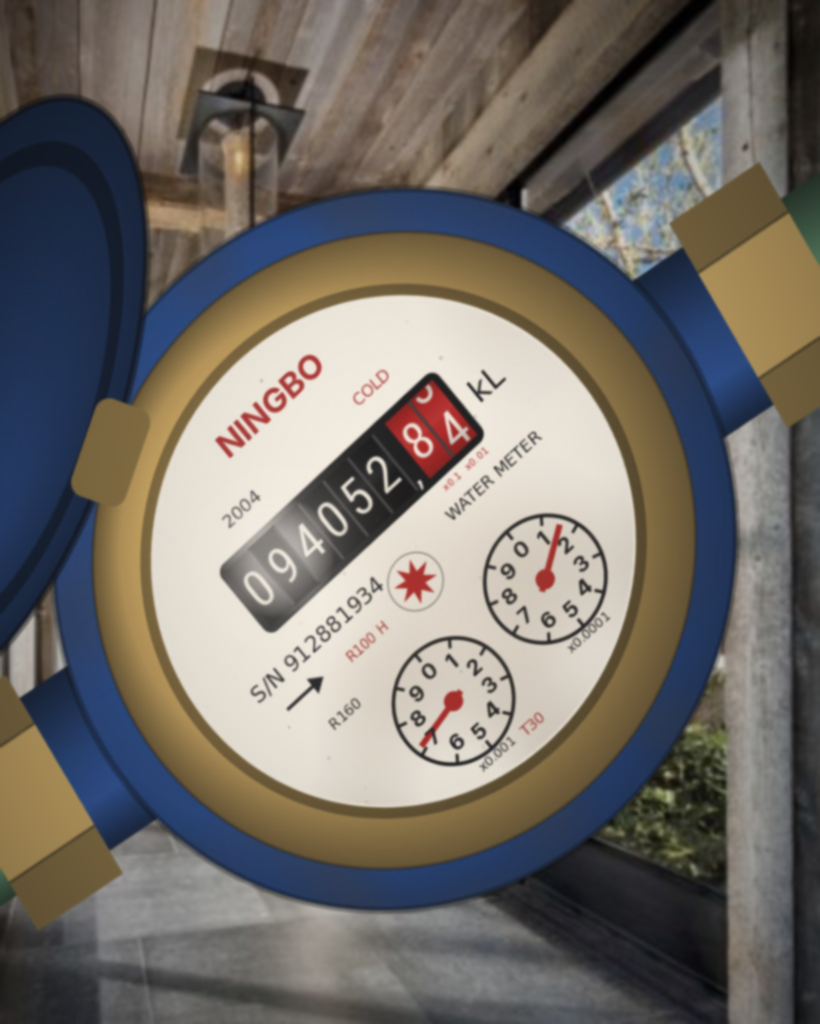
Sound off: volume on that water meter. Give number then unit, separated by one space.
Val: 94052.8371 kL
